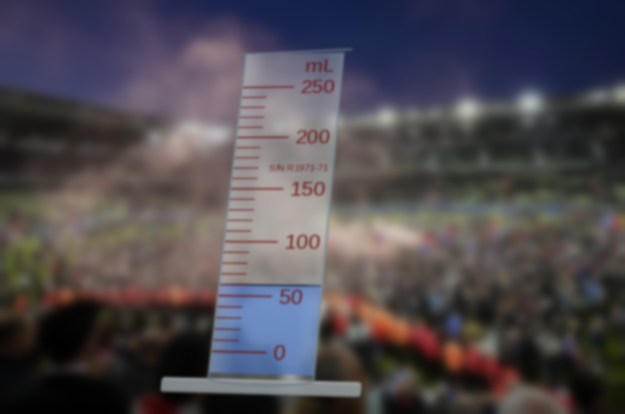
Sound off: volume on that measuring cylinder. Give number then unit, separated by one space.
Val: 60 mL
